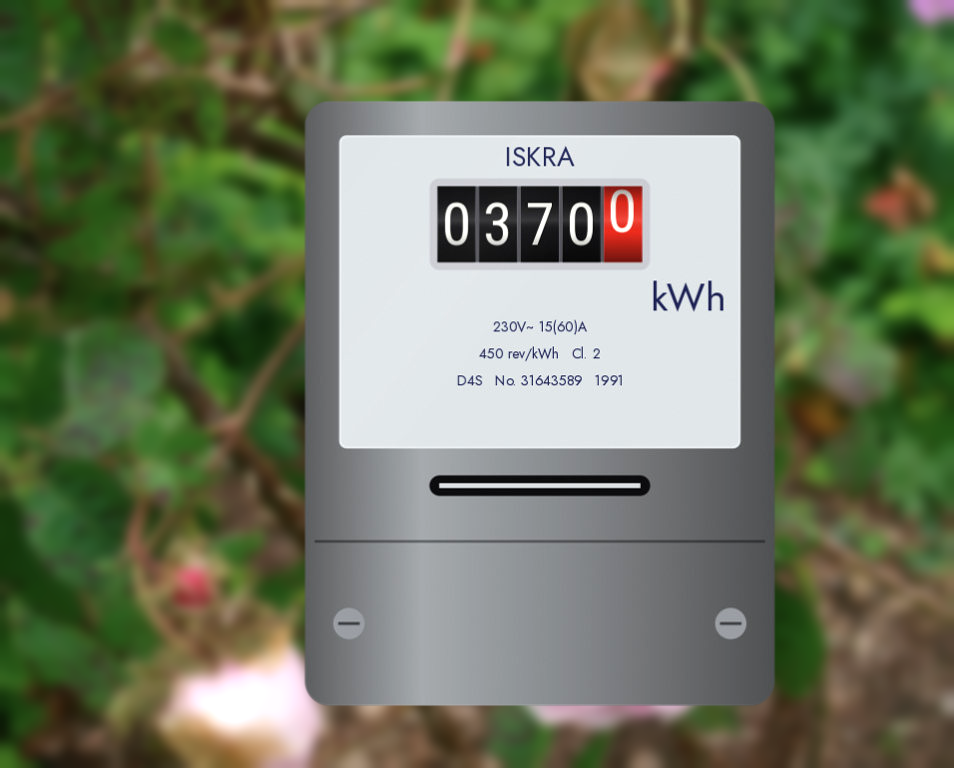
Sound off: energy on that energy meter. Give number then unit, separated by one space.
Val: 370.0 kWh
